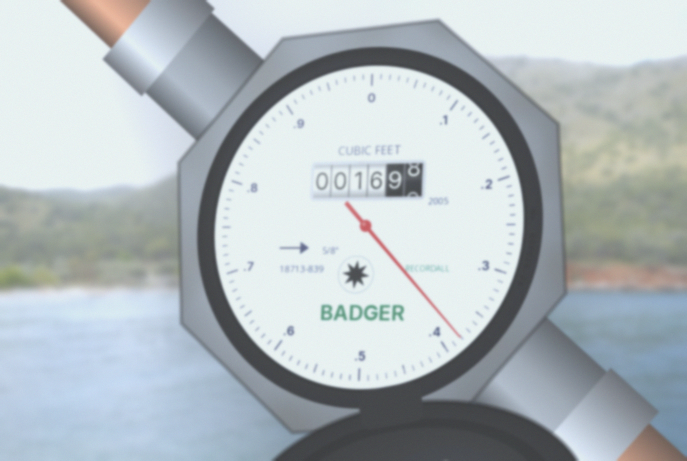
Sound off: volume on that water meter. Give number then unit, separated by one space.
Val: 1698.38 ft³
